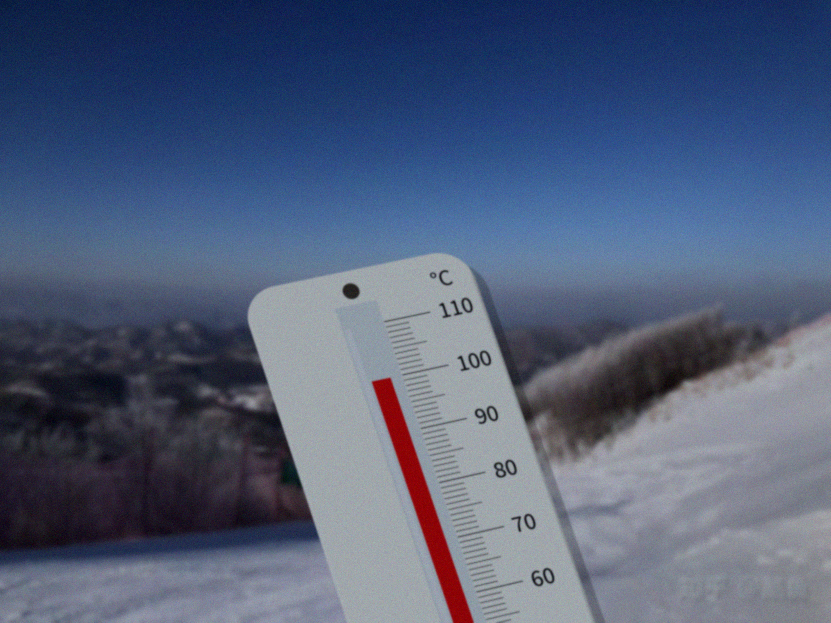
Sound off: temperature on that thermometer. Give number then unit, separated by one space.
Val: 100 °C
